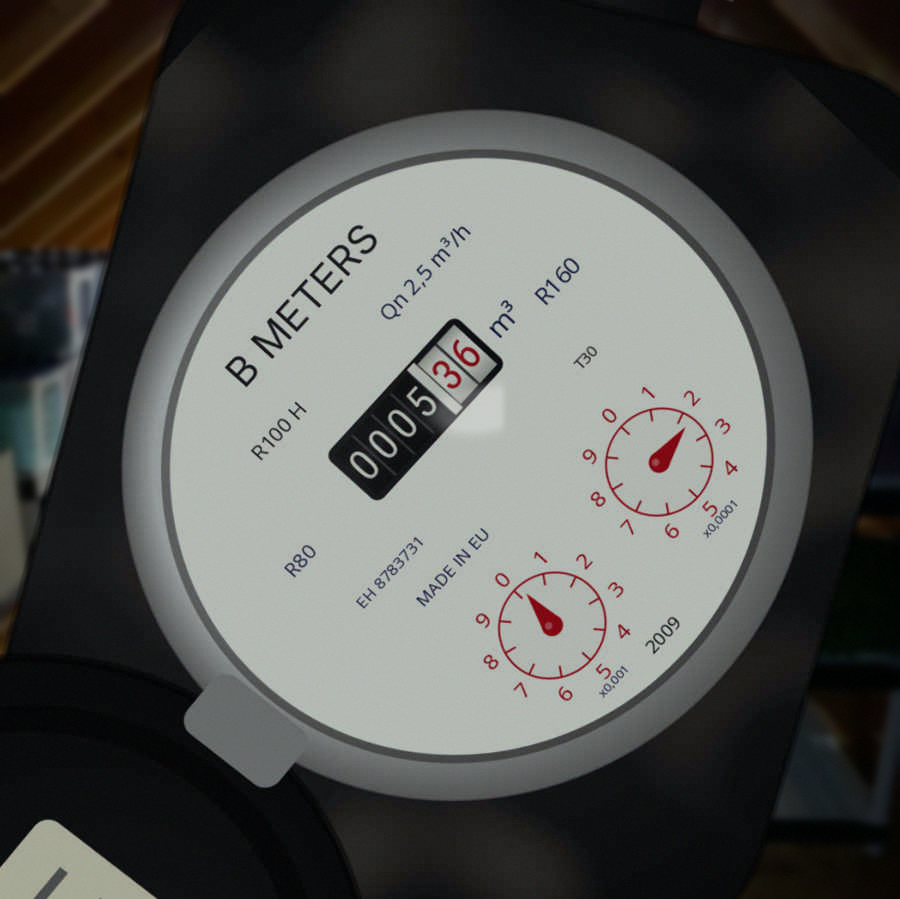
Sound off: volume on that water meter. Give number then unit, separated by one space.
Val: 5.3602 m³
